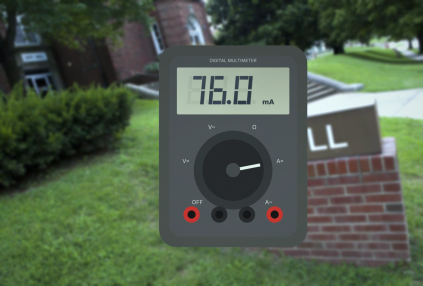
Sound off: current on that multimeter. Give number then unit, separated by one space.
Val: 76.0 mA
